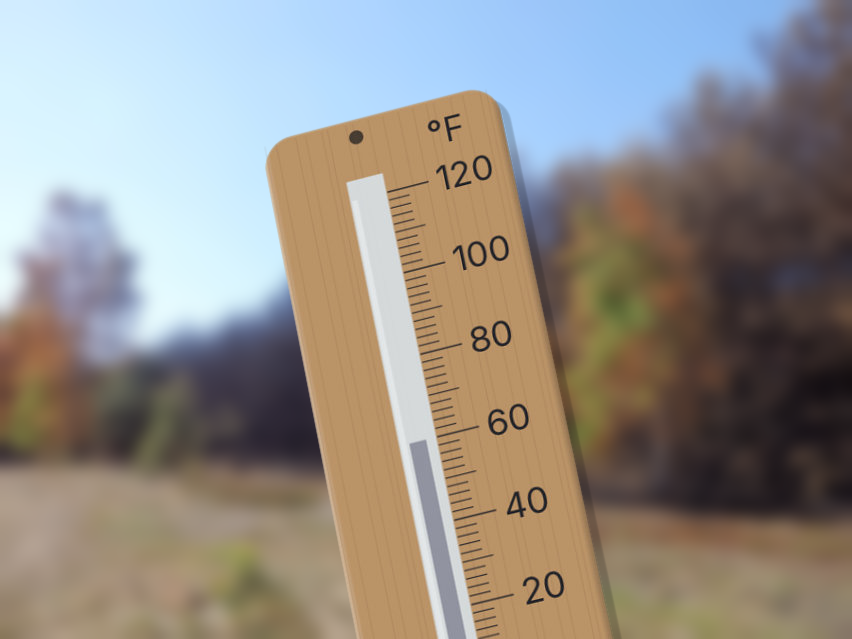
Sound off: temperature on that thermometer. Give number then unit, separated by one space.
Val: 60 °F
